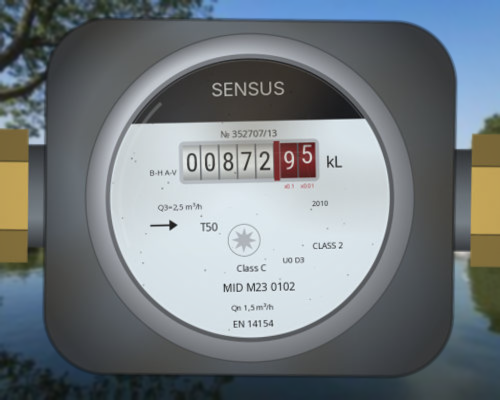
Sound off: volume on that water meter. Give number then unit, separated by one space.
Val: 872.95 kL
